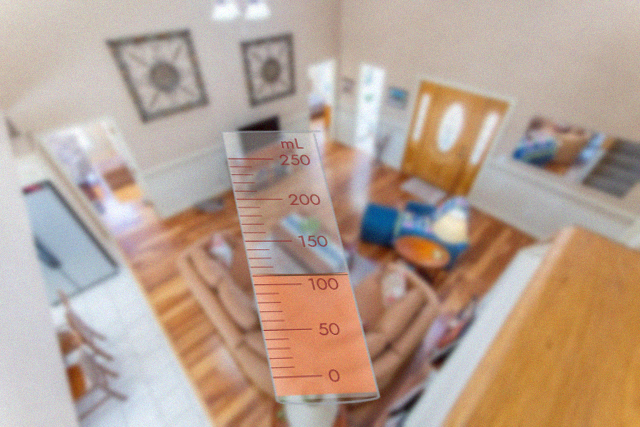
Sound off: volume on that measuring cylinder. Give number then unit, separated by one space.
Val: 110 mL
